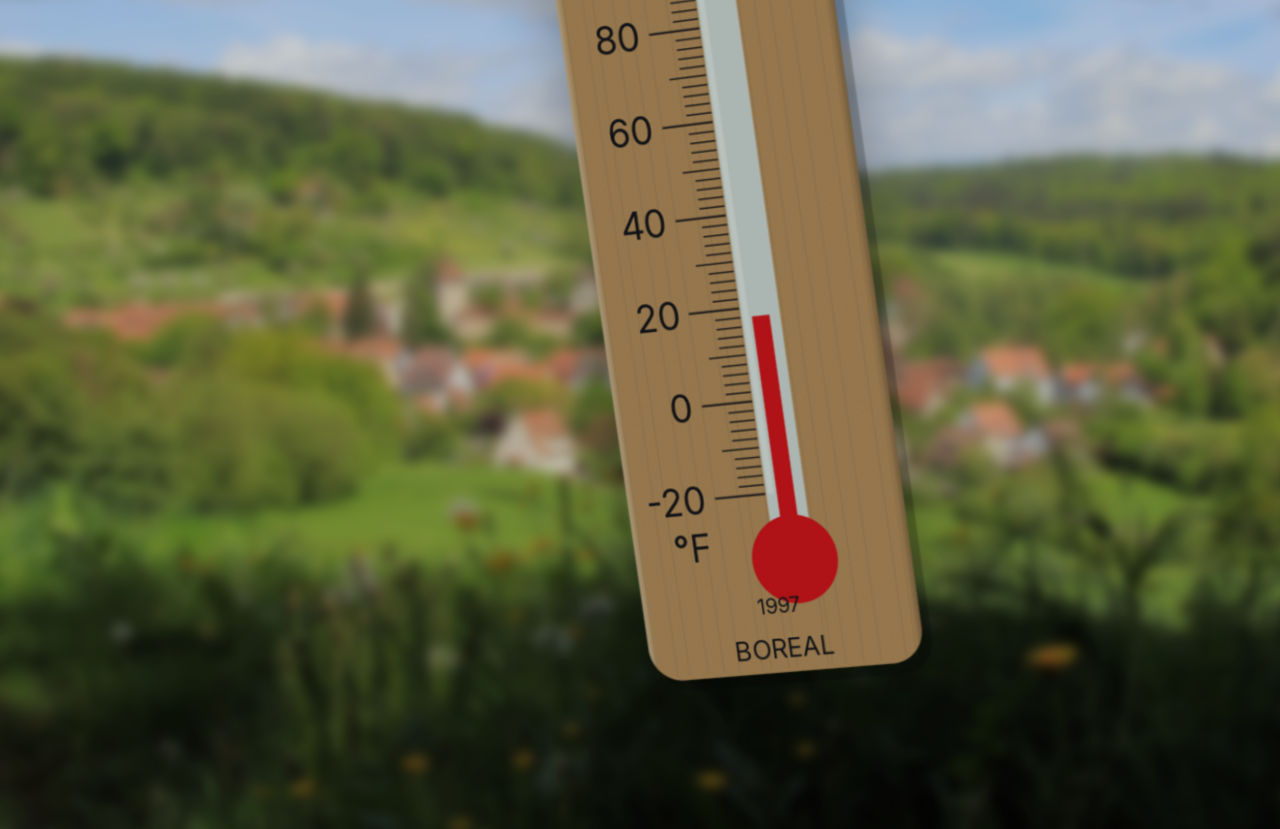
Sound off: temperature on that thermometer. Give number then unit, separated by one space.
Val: 18 °F
